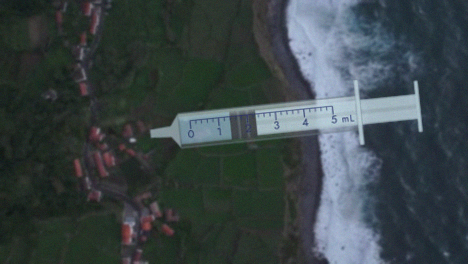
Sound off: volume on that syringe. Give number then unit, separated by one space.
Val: 1.4 mL
